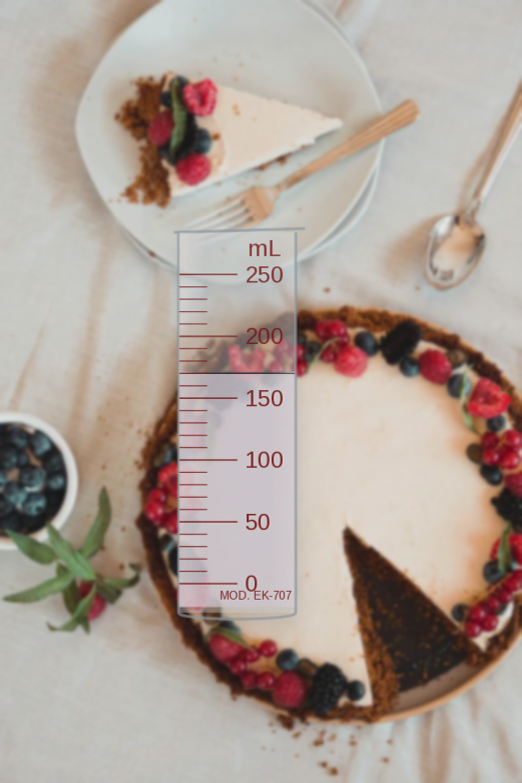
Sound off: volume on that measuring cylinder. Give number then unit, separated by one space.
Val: 170 mL
